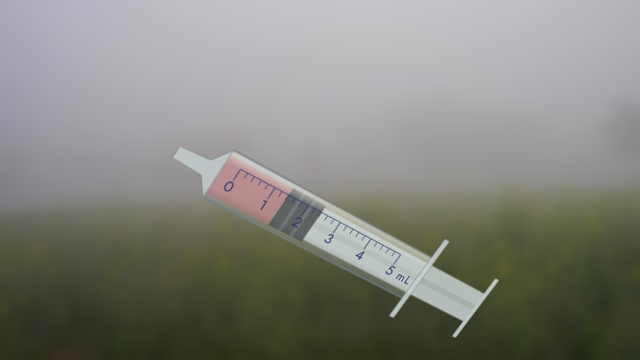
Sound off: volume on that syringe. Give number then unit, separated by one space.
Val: 1.4 mL
